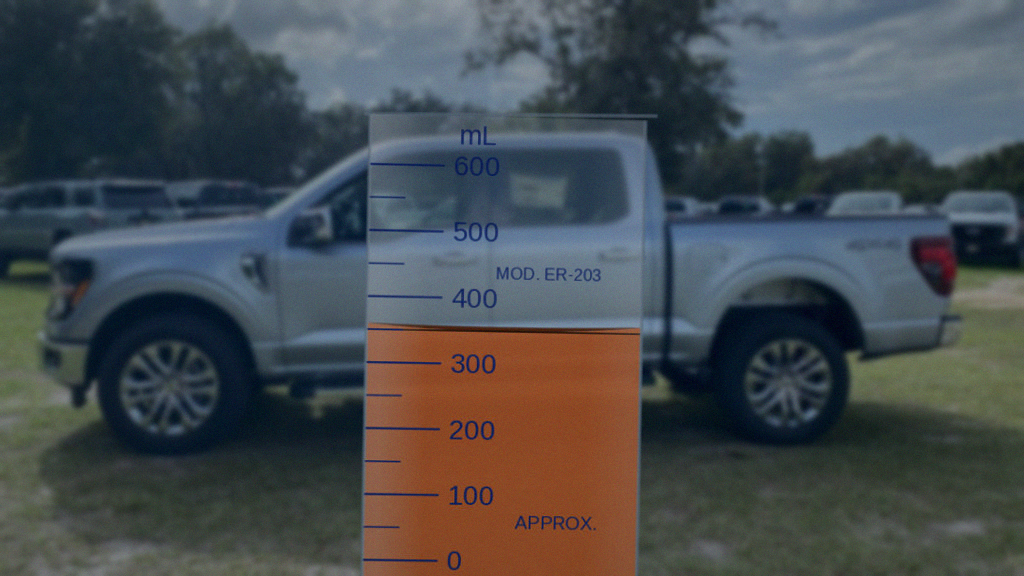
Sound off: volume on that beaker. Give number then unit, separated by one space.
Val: 350 mL
